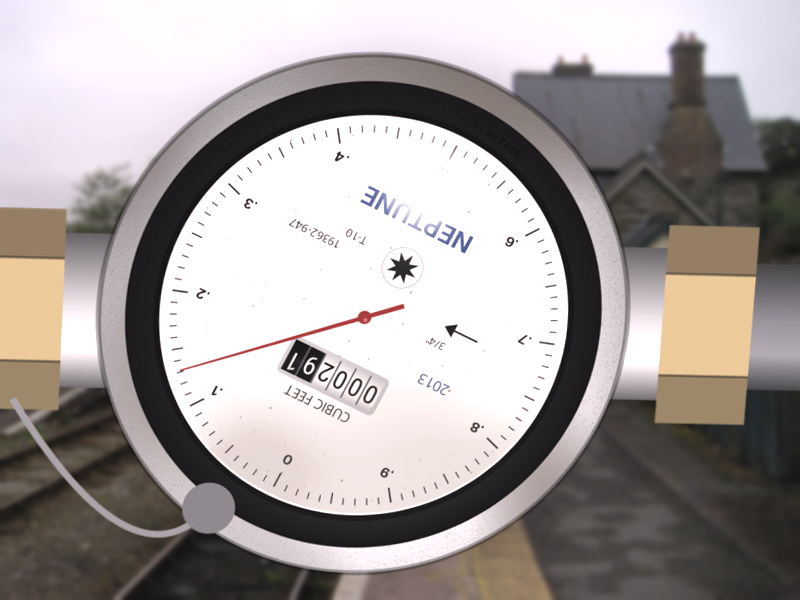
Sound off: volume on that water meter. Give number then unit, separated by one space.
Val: 291.13 ft³
